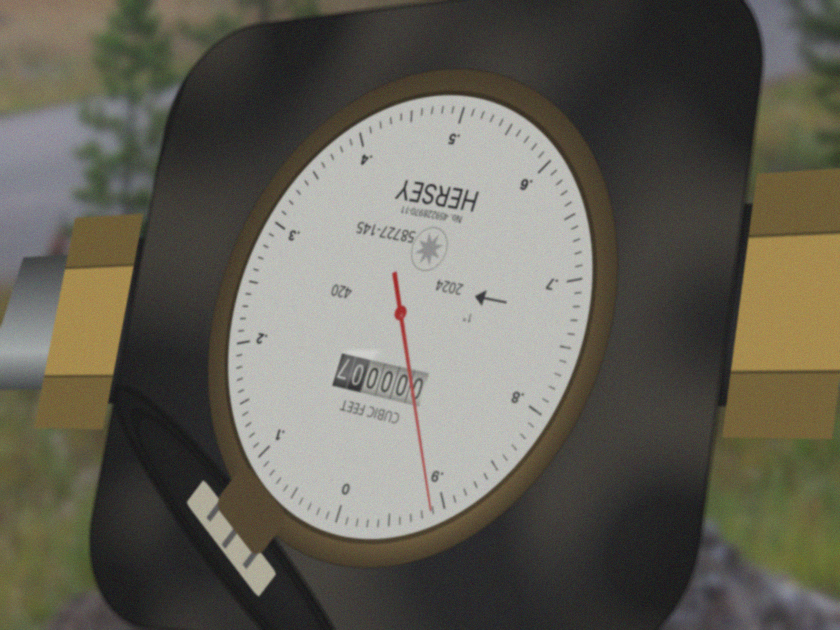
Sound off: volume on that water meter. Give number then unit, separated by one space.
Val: 6.91 ft³
